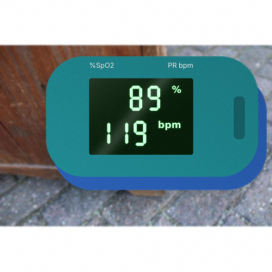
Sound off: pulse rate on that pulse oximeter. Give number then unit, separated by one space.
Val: 119 bpm
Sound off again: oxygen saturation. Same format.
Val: 89 %
